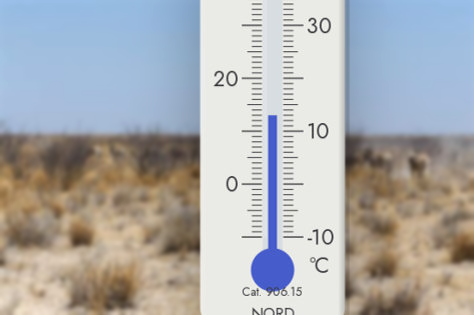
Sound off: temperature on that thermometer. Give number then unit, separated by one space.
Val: 13 °C
